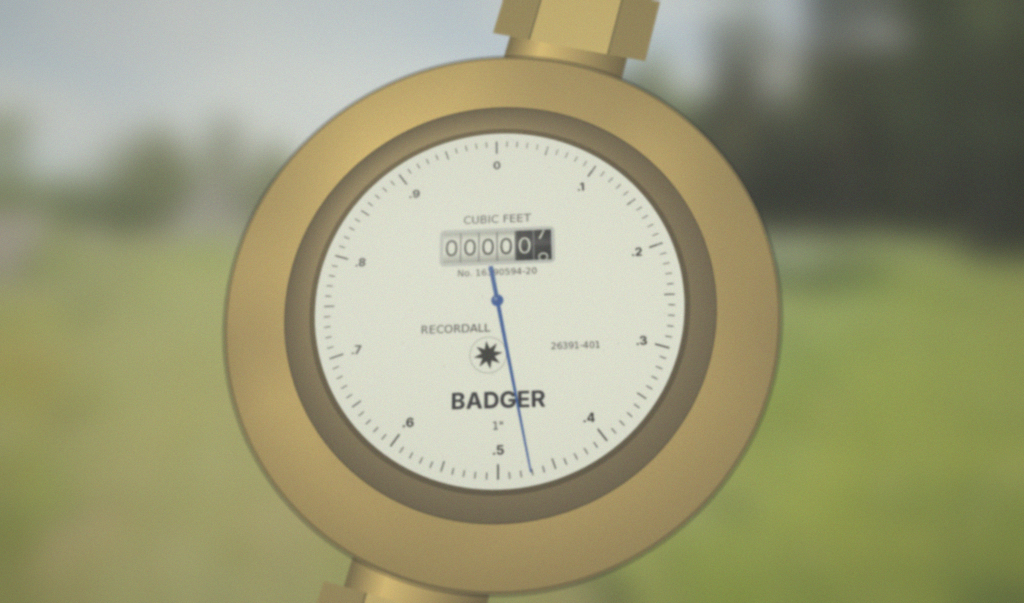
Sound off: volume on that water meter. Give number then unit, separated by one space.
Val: 7.47 ft³
